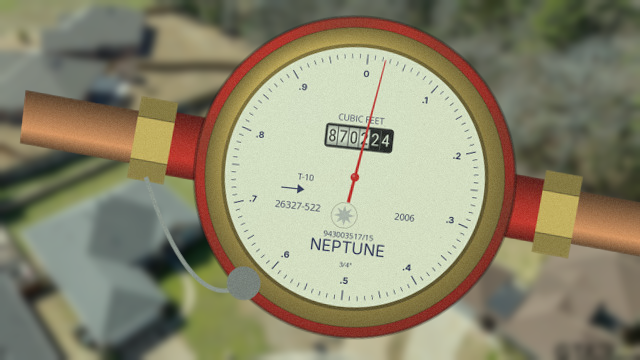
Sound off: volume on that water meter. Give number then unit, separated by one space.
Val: 870224.02 ft³
